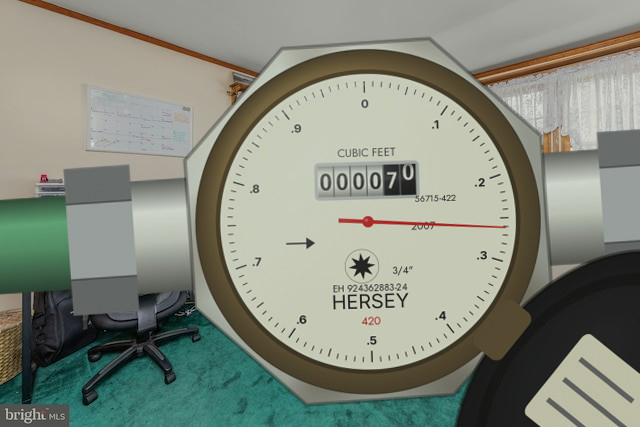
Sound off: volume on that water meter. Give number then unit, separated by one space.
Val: 70.26 ft³
